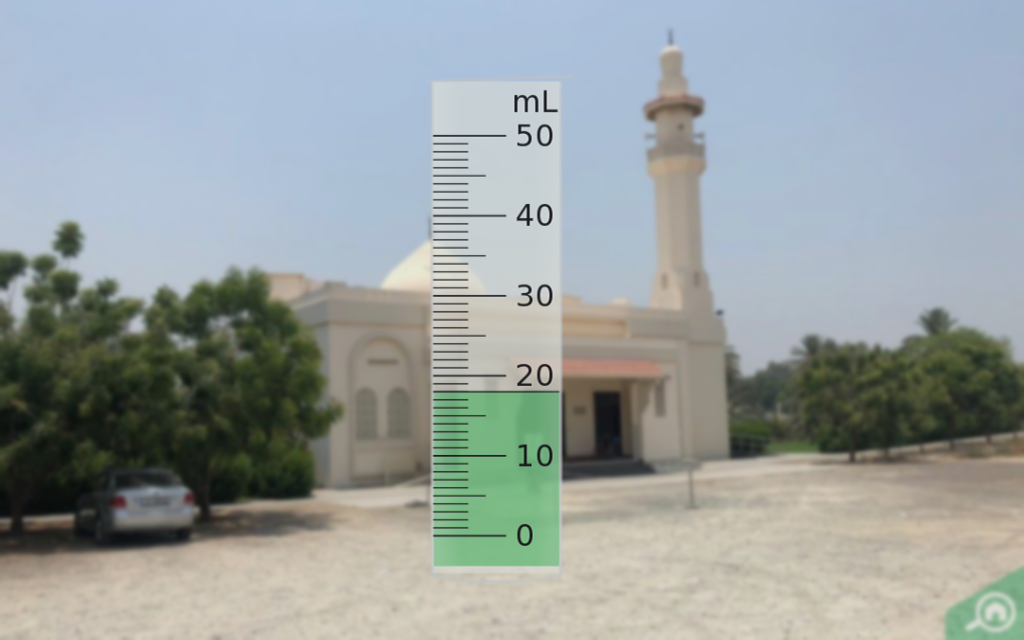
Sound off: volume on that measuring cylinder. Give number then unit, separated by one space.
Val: 18 mL
